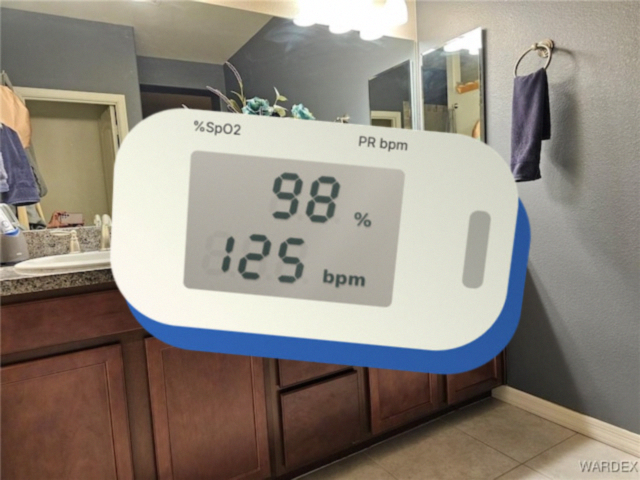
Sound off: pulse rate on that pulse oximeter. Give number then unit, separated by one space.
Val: 125 bpm
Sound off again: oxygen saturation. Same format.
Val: 98 %
